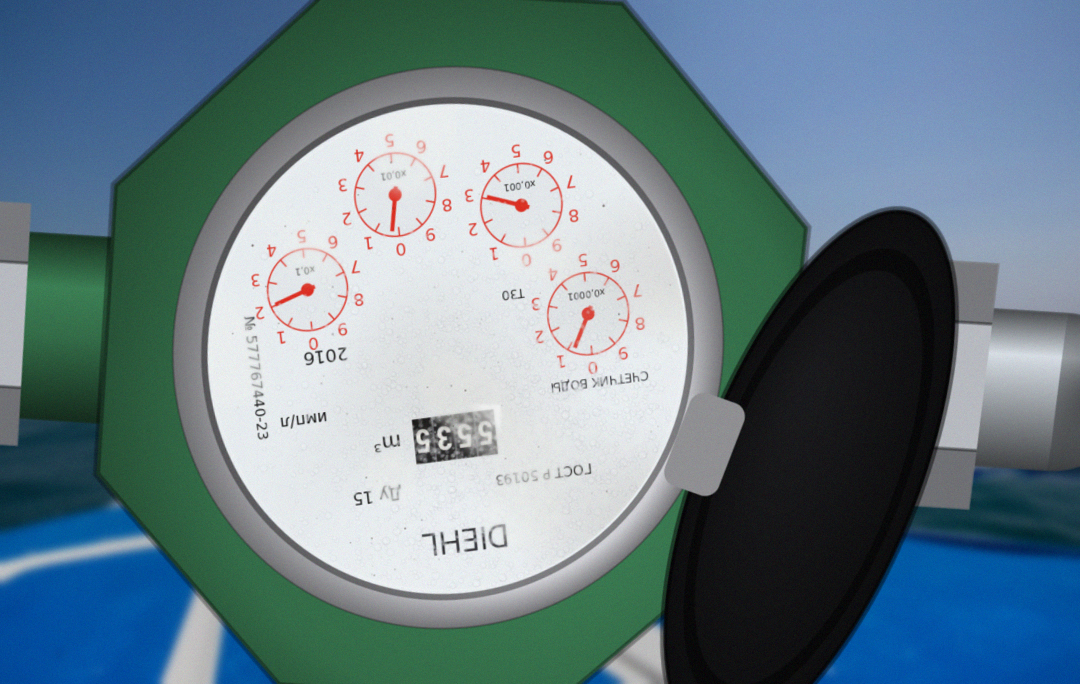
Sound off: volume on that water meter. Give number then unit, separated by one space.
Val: 5535.2030 m³
